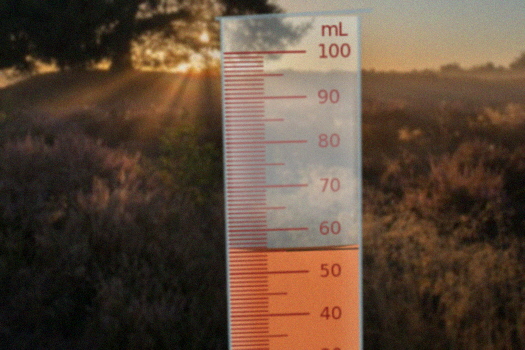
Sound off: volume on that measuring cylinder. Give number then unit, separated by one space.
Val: 55 mL
